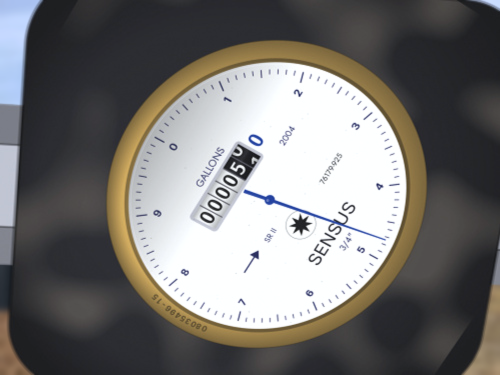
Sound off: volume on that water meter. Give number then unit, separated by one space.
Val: 504.7 gal
